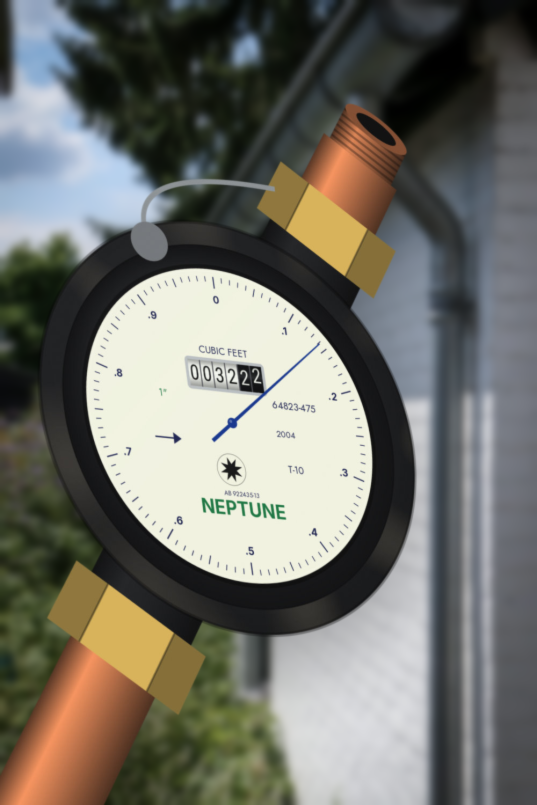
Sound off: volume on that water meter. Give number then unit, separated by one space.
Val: 3222.14 ft³
